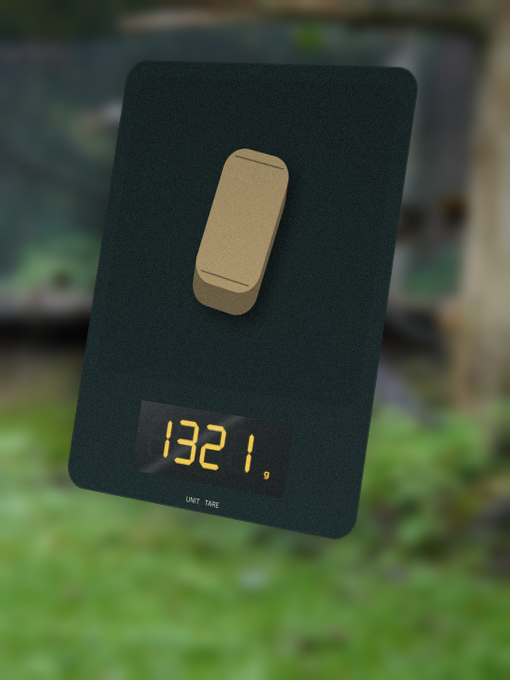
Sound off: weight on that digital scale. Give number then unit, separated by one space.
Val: 1321 g
